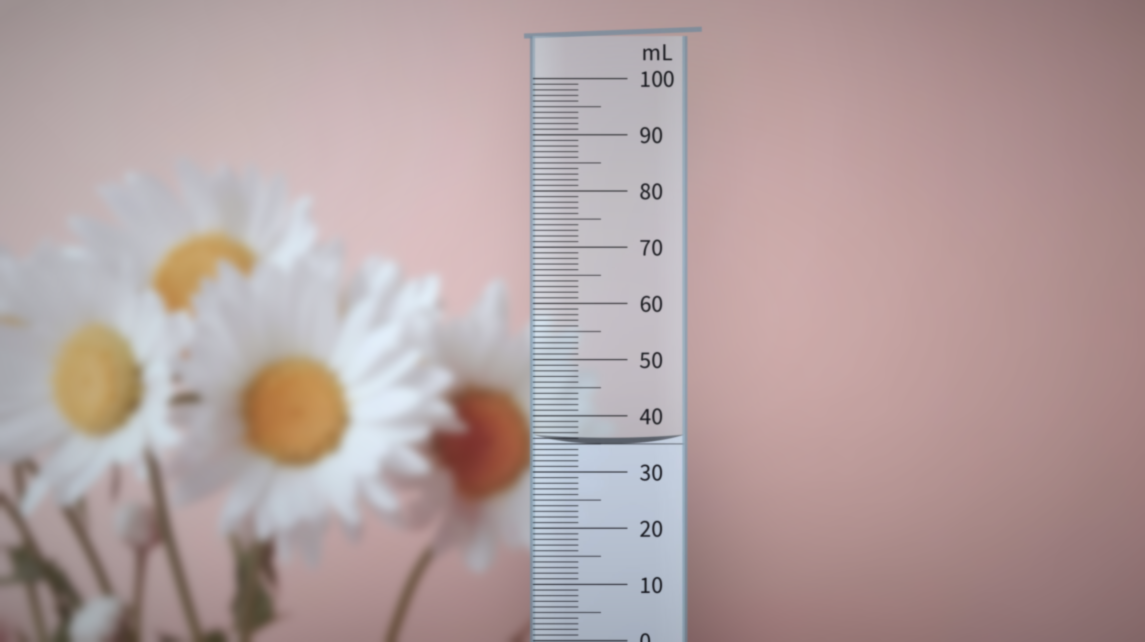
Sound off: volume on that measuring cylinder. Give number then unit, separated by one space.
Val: 35 mL
